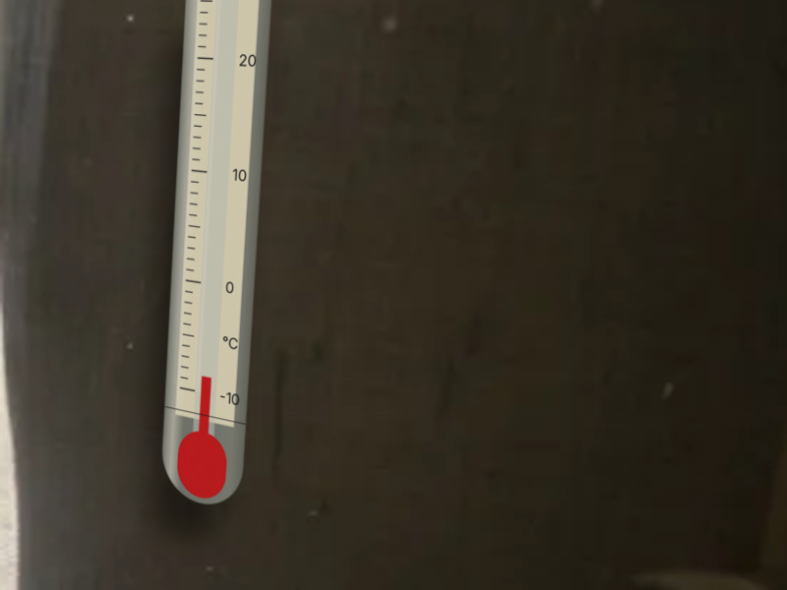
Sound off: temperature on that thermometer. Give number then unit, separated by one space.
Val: -8.5 °C
